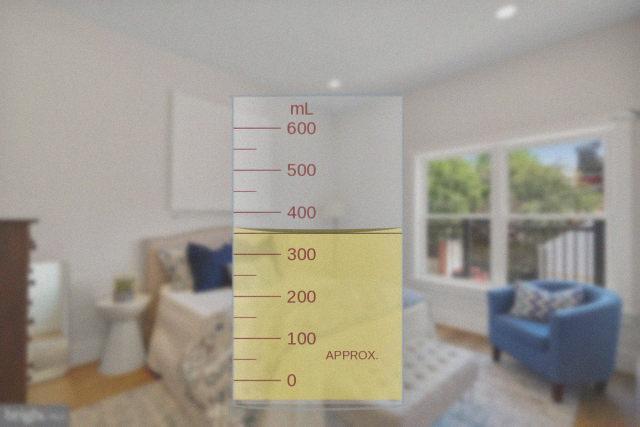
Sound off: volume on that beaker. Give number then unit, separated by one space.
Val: 350 mL
